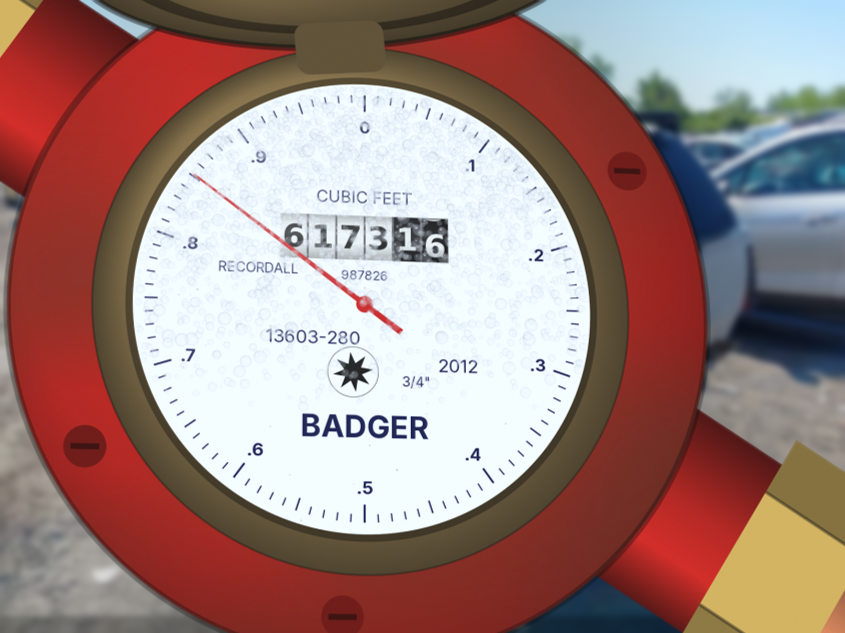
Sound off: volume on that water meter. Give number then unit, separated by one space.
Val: 617315.85 ft³
